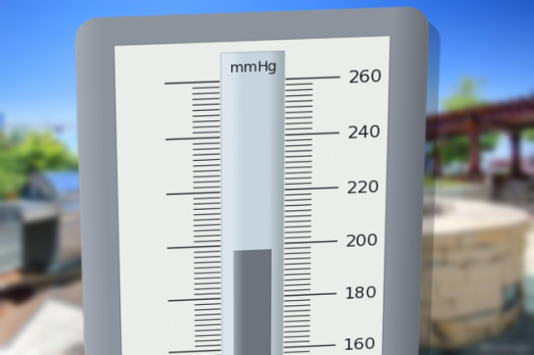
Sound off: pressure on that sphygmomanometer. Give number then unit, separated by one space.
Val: 198 mmHg
